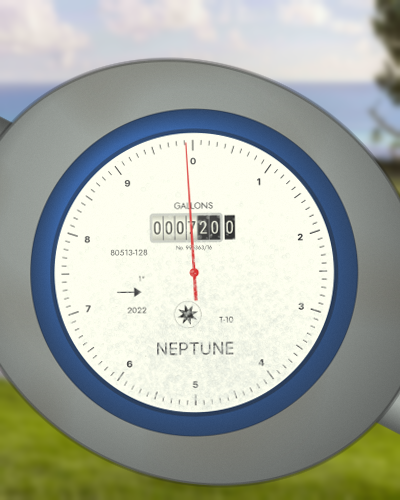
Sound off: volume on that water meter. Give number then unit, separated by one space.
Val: 7199.9 gal
